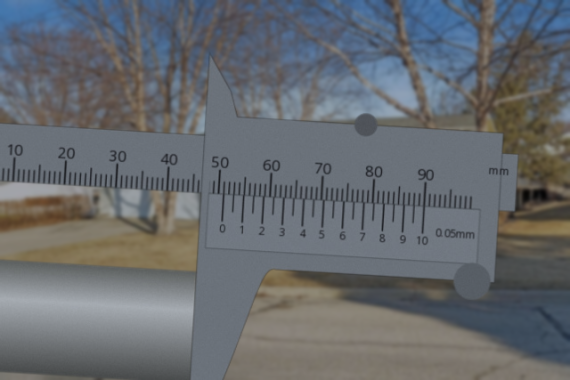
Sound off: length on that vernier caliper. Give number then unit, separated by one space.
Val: 51.0 mm
